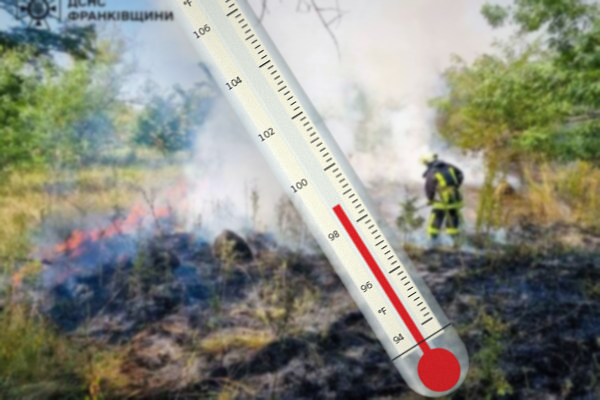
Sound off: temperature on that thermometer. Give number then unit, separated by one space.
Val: 98.8 °F
